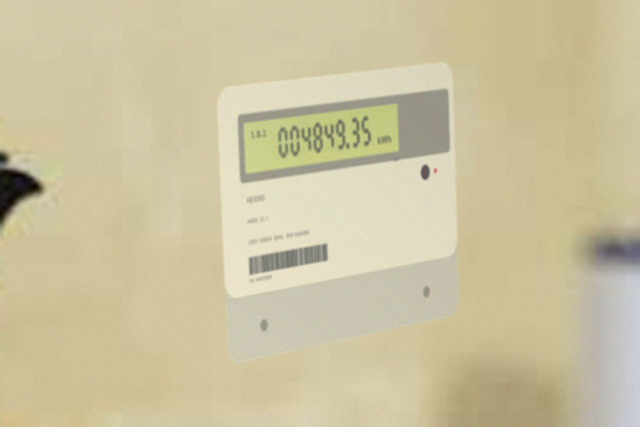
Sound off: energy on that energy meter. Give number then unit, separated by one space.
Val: 4849.35 kWh
